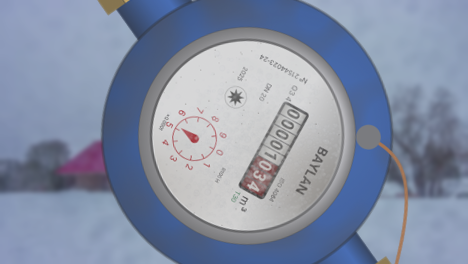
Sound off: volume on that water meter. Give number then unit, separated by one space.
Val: 1.0345 m³
